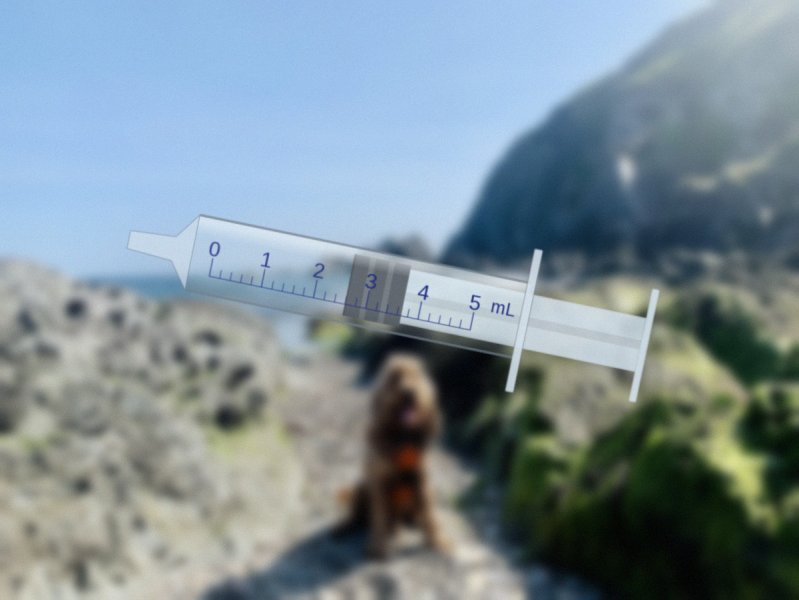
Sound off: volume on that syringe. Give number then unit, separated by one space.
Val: 2.6 mL
